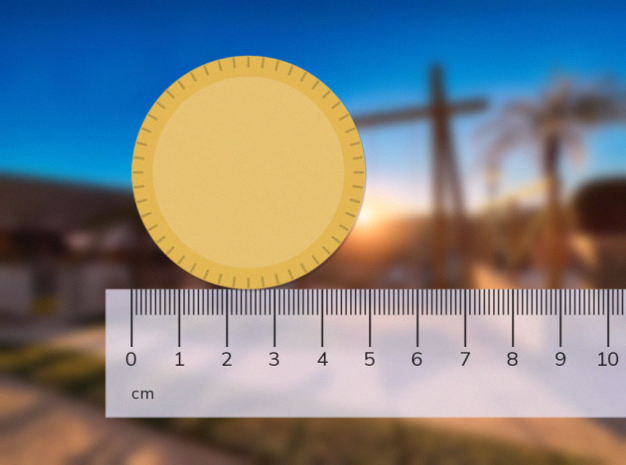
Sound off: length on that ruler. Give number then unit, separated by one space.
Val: 4.9 cm
